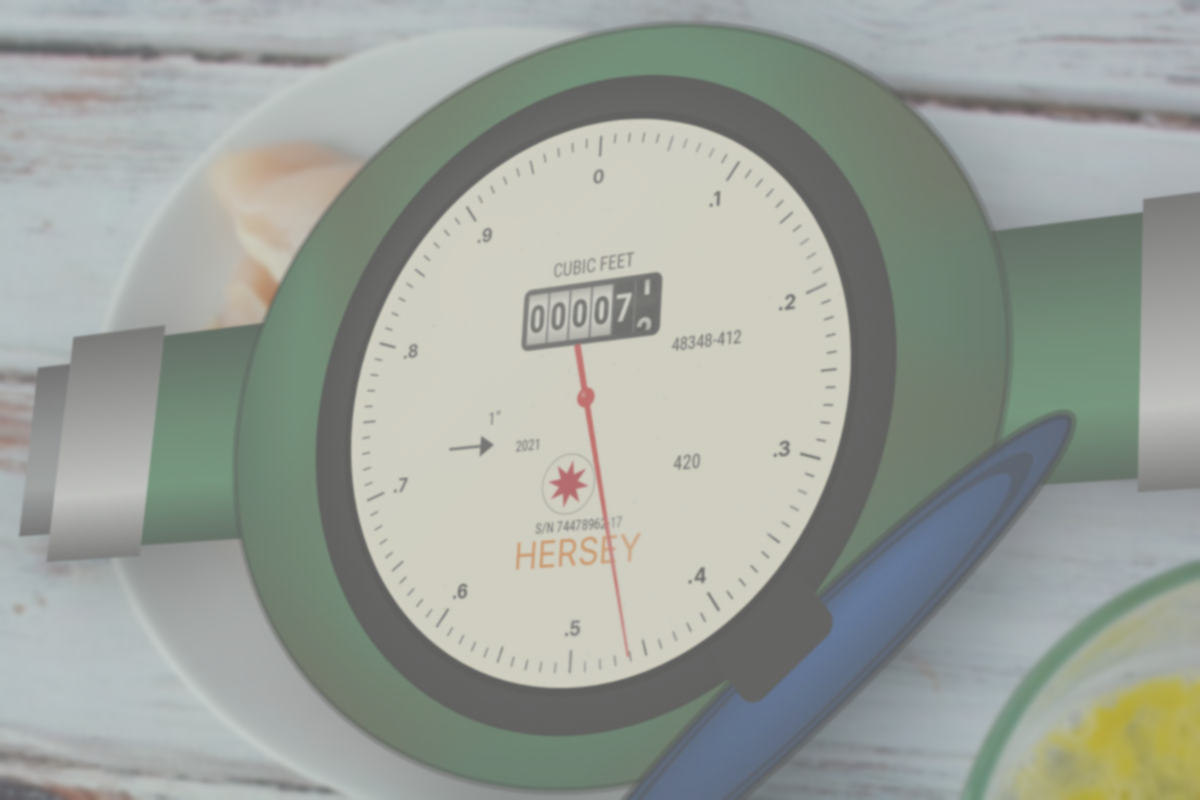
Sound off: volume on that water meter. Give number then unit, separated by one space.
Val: 71.46 ft³
